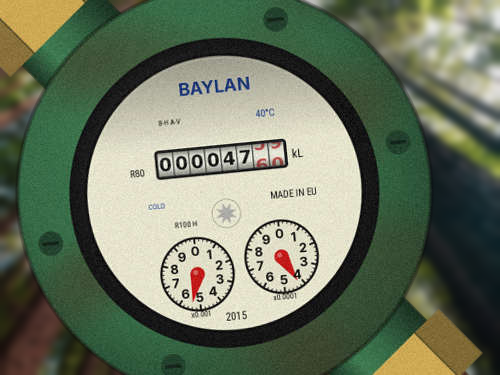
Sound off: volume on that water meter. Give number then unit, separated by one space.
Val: 47.5954 kL
